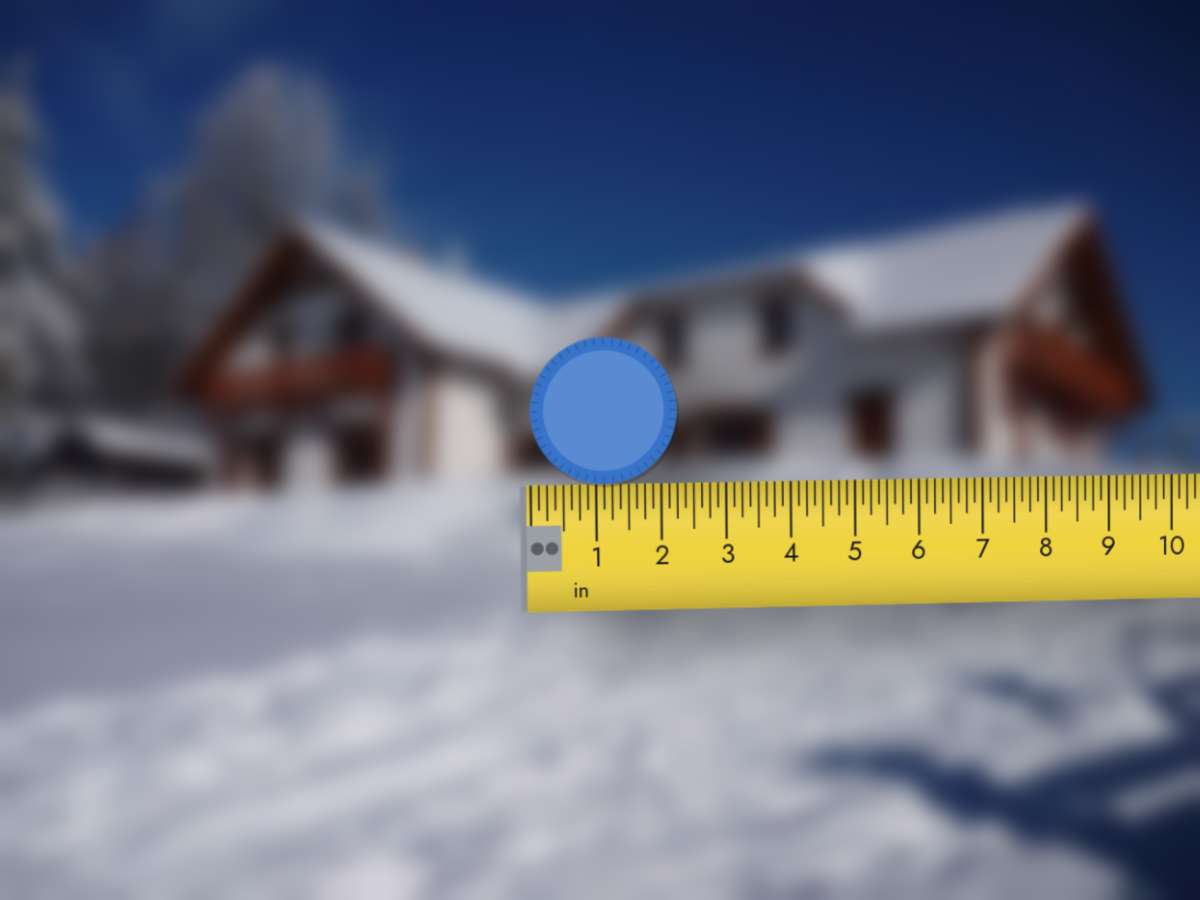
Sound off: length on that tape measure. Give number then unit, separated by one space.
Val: 2.25 in
